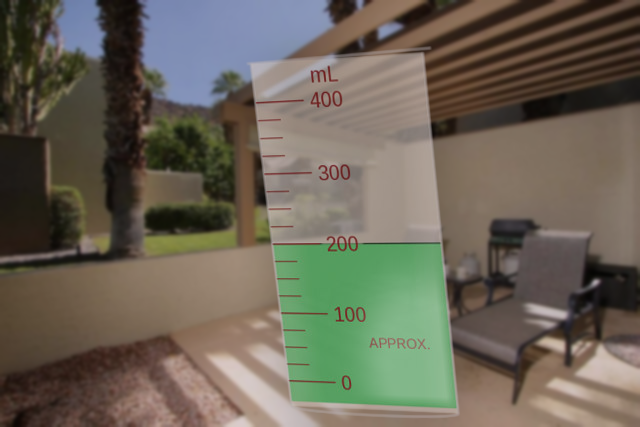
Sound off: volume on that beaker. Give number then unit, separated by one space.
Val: 200 mL
